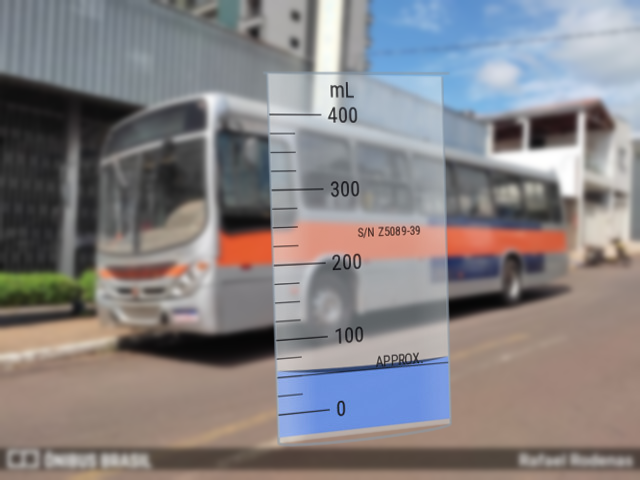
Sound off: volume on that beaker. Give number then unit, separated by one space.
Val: 50 mL
